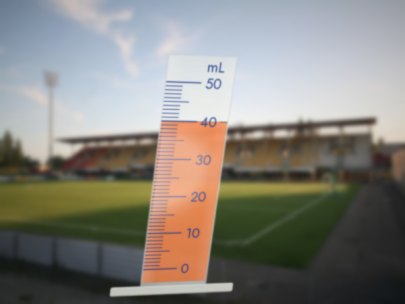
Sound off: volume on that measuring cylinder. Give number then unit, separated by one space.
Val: 40 mL
